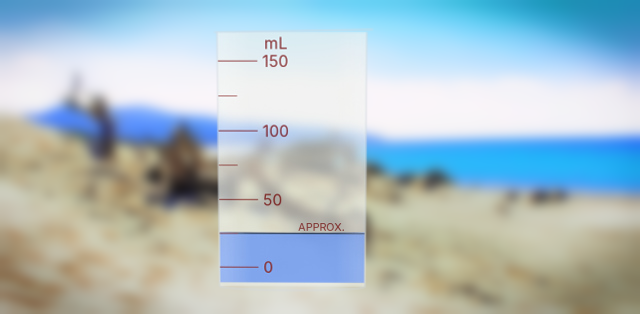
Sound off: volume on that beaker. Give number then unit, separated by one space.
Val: 25 mL
